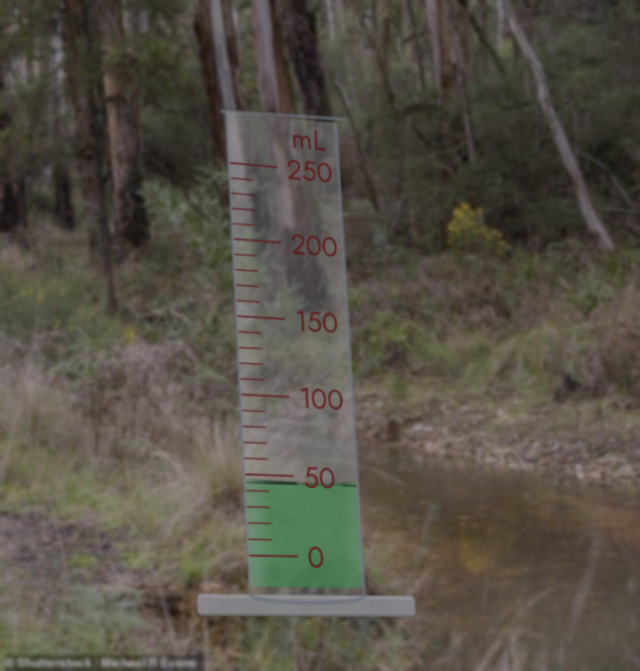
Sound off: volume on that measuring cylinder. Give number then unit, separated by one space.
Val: 45 mL
